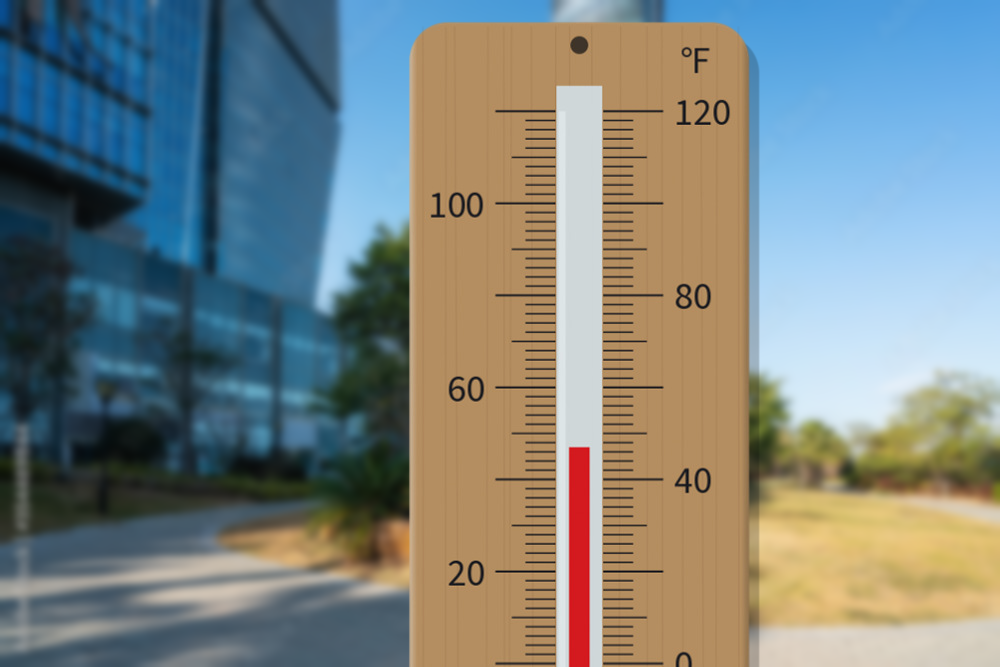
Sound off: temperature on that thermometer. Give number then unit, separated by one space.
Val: 47 °F
